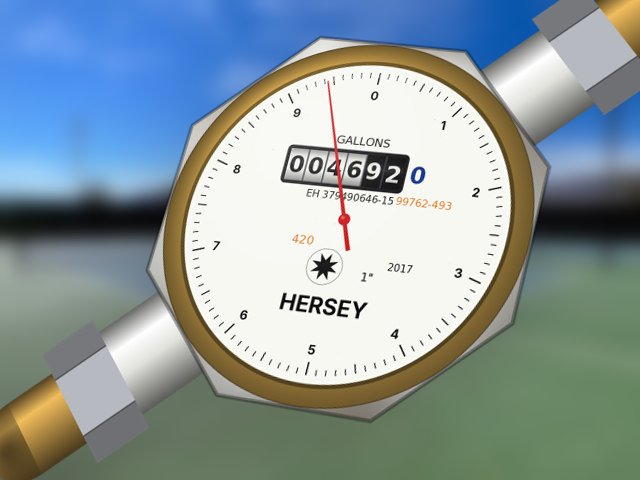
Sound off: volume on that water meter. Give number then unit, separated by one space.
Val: 46919.4 gal
